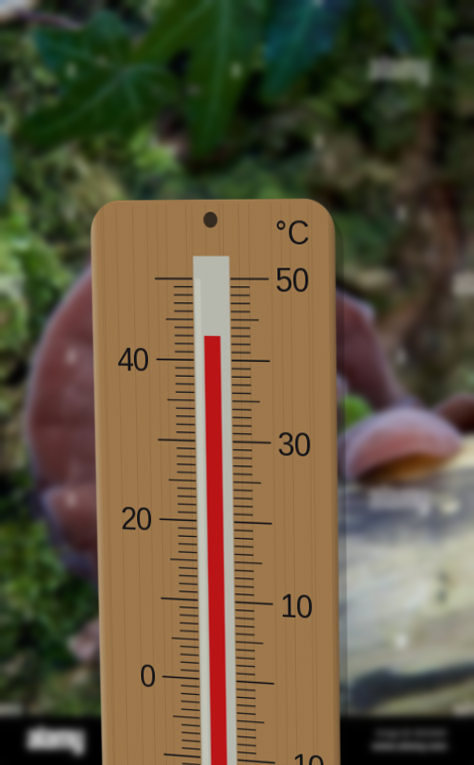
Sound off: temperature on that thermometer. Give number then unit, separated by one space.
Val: 43 °C
